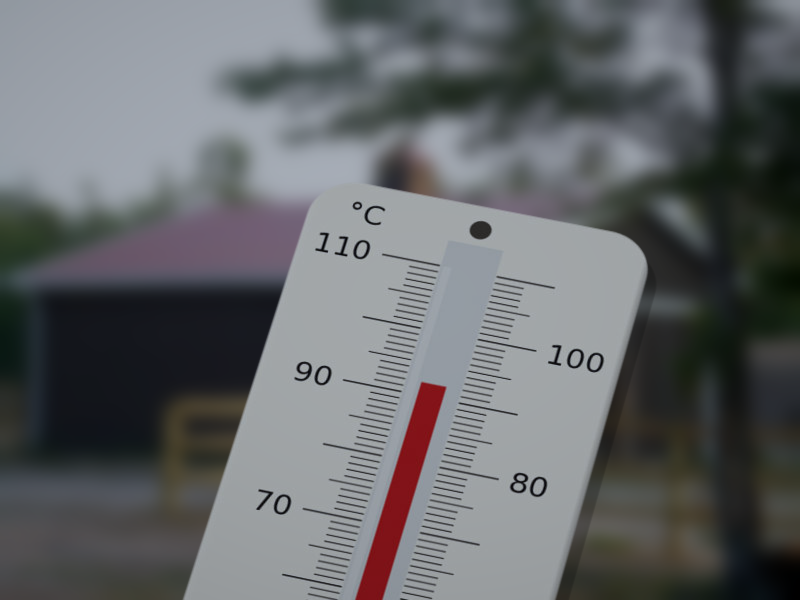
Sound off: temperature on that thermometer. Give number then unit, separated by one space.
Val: 92 °C
